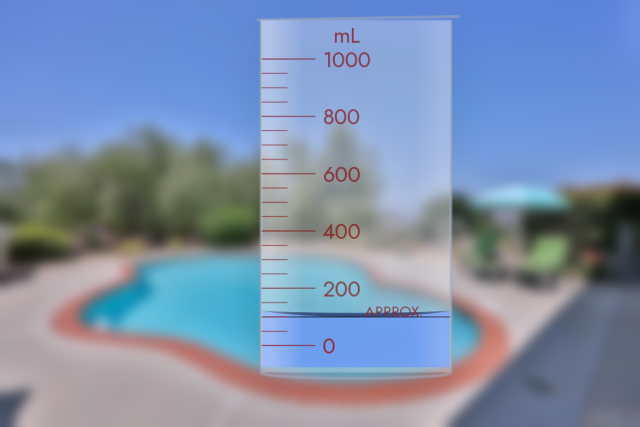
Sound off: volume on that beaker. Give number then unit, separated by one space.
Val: 100 mL
